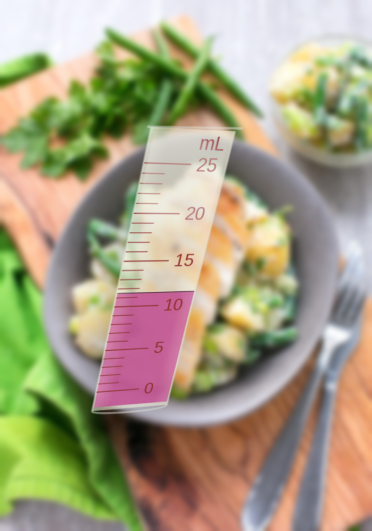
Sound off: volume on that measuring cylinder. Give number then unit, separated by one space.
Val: 11.5 mL
